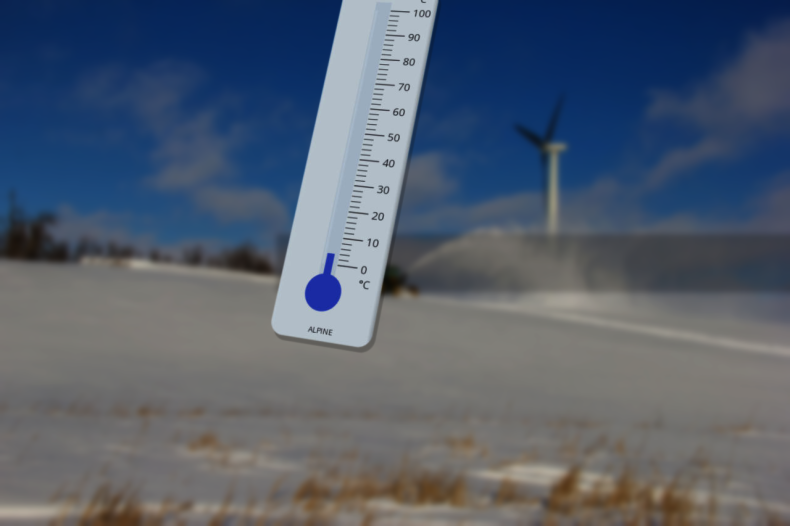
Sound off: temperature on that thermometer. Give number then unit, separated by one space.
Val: 4 °C
